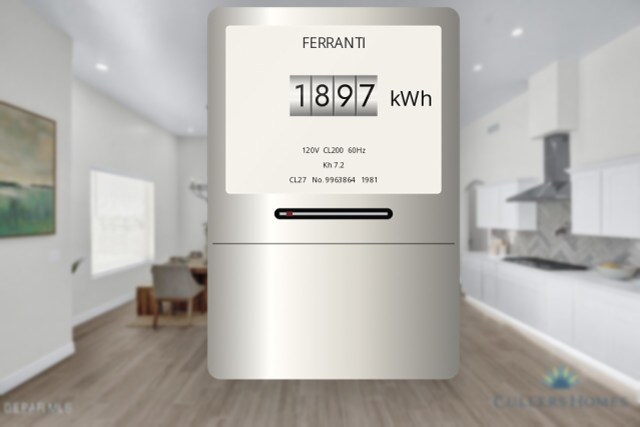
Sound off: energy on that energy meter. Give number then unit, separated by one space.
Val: 1897 kWh
